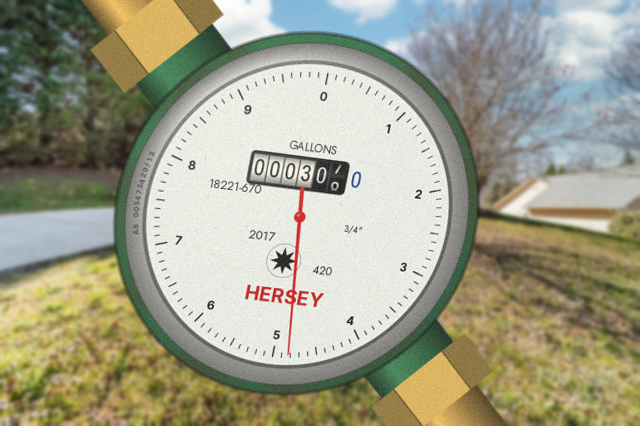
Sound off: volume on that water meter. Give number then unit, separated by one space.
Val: 3074.8 gal
